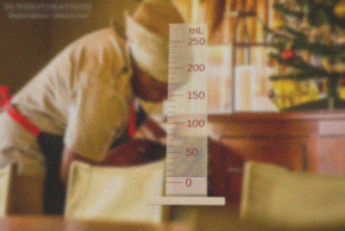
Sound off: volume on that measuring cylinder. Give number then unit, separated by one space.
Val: 10 mL
